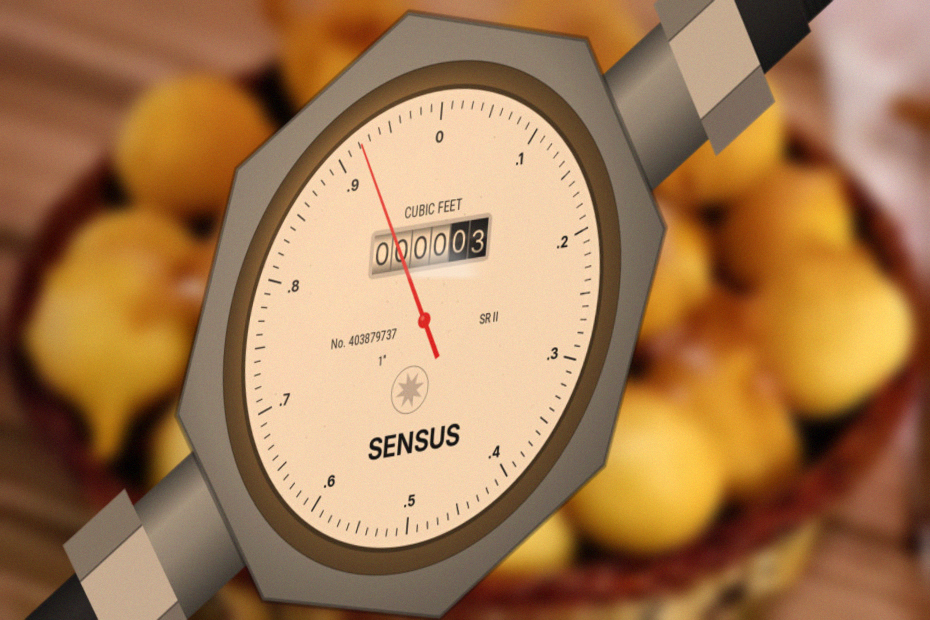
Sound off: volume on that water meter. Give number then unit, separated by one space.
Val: 2.92 ft³
